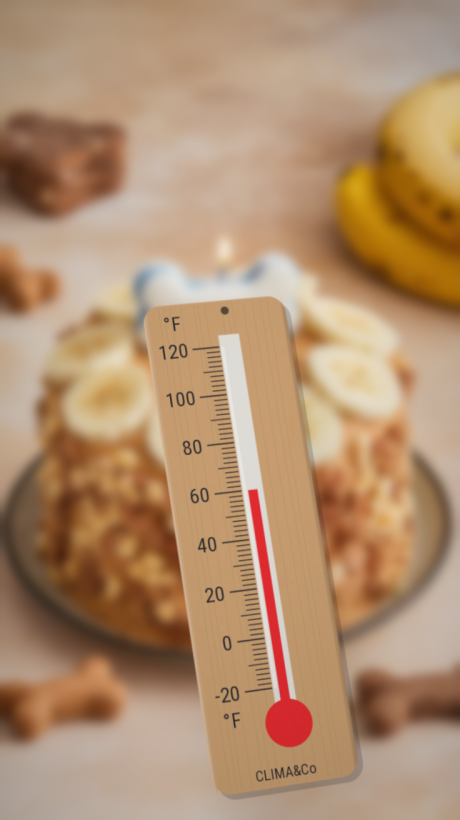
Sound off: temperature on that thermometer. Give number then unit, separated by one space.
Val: 60 °F
